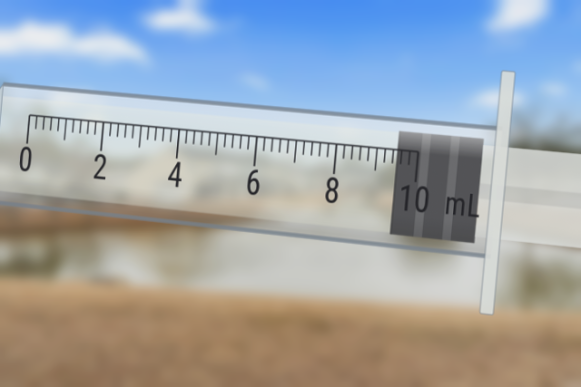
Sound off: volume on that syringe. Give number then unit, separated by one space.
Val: 9.5 mL
